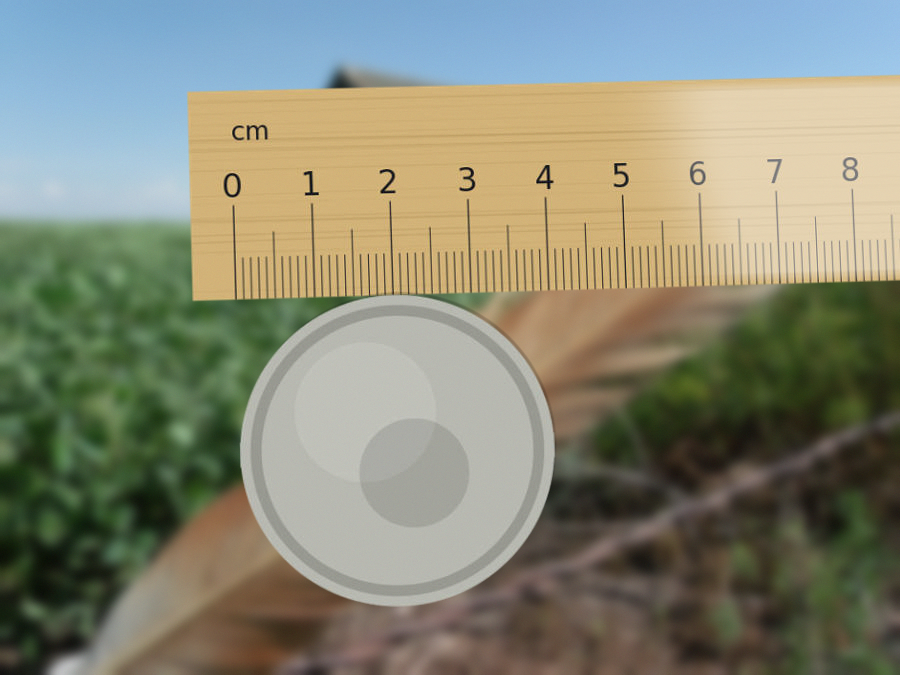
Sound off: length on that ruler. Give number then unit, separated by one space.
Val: 4 cm
